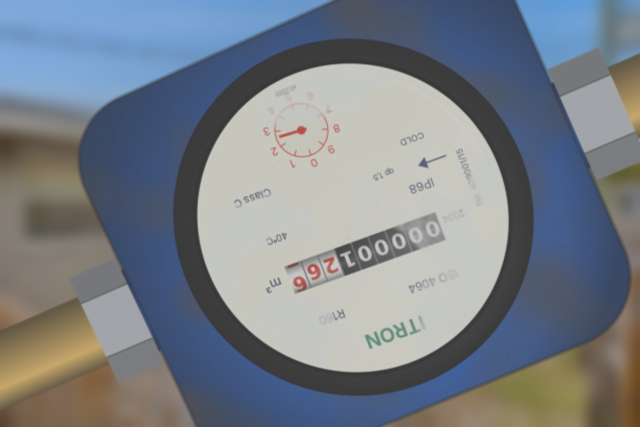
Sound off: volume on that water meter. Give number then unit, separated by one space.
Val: 1.2662 m³
